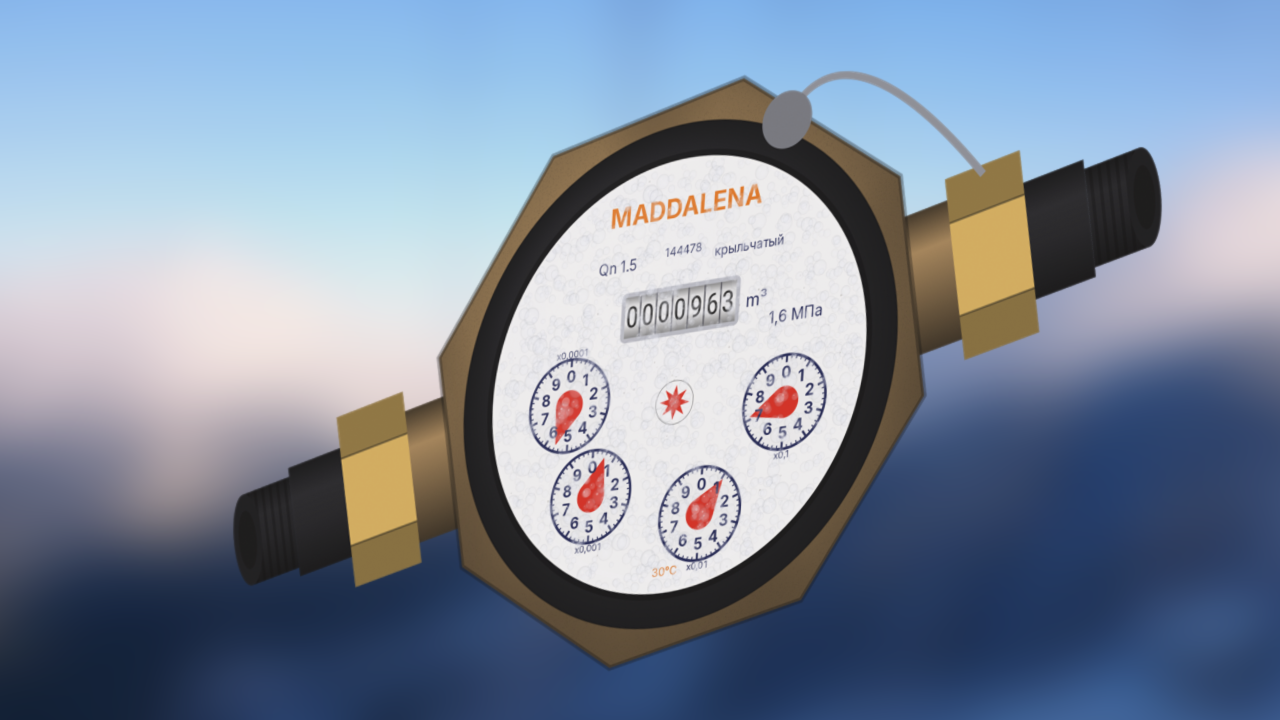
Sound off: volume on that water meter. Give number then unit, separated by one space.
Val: 963.7105 m³
